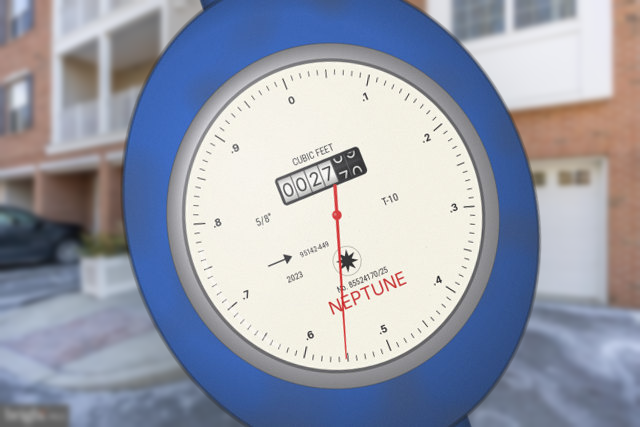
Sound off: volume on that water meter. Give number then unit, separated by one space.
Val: 2769.55 ft³
